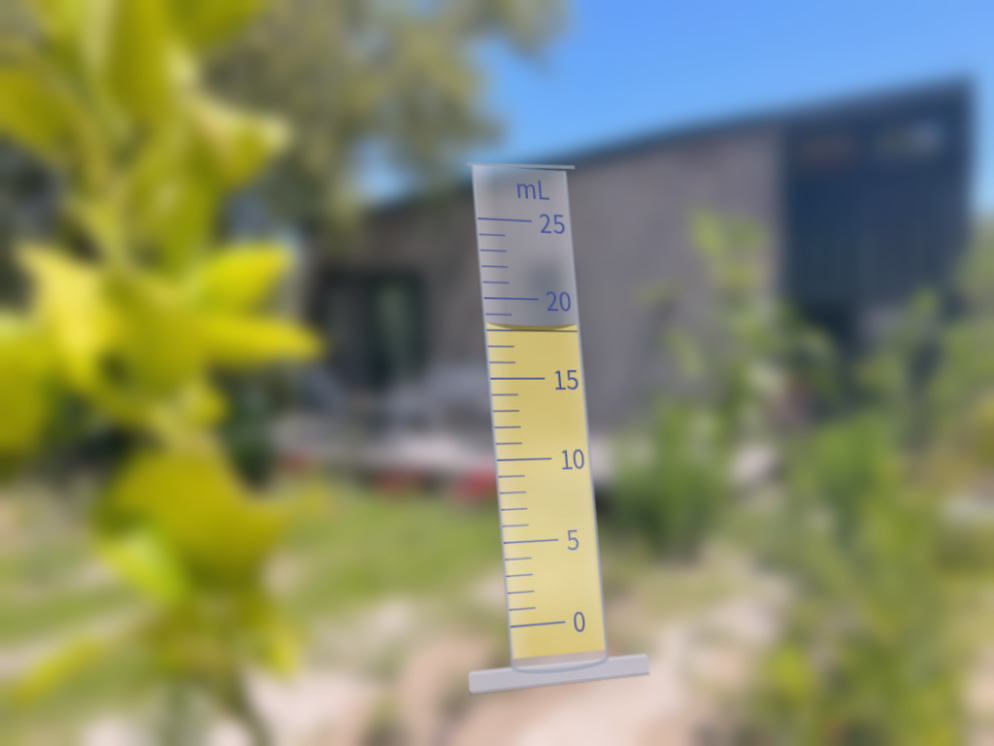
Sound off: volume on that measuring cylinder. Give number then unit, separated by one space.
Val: 18 mL
